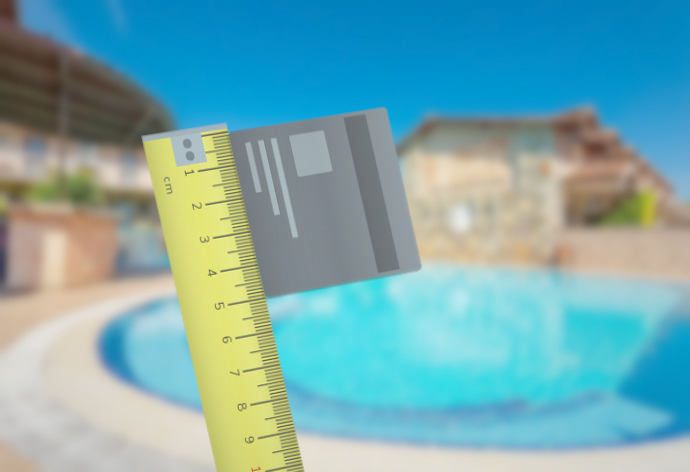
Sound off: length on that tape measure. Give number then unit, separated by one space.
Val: 5 cm
